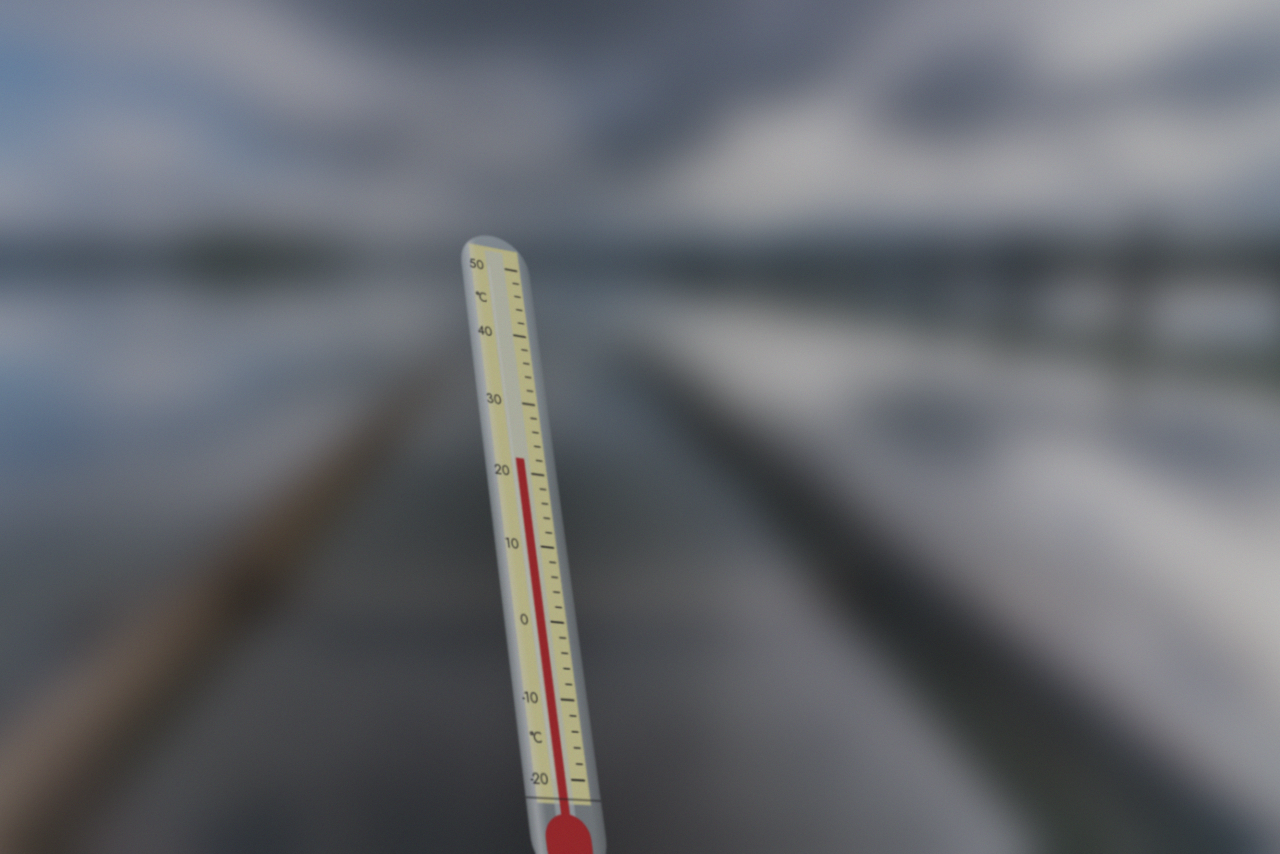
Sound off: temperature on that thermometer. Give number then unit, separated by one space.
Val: 22 °C
